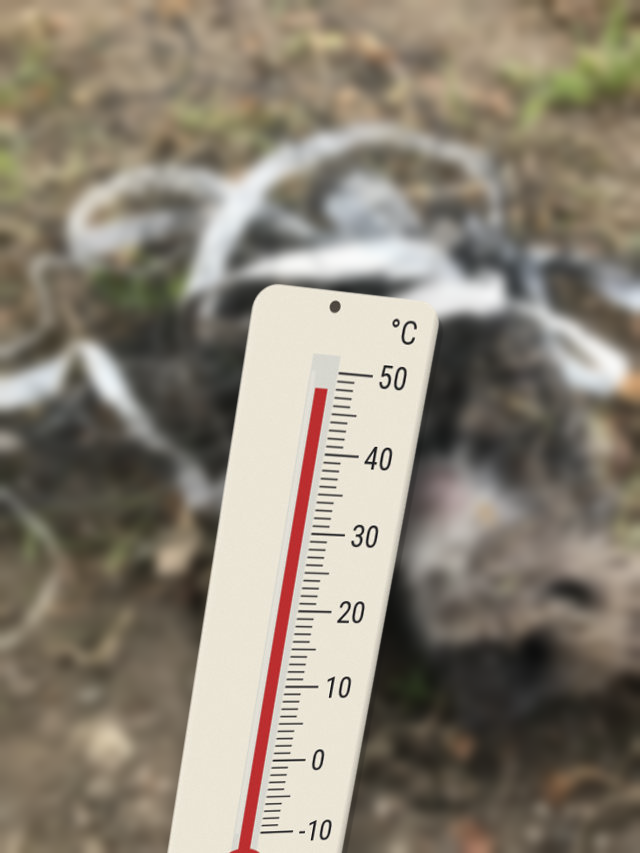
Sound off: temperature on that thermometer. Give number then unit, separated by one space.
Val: 48 °C
